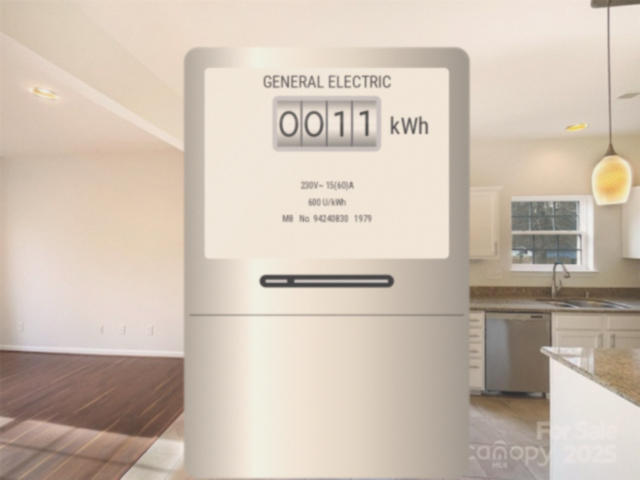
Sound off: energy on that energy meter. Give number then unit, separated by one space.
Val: 11 kWh
